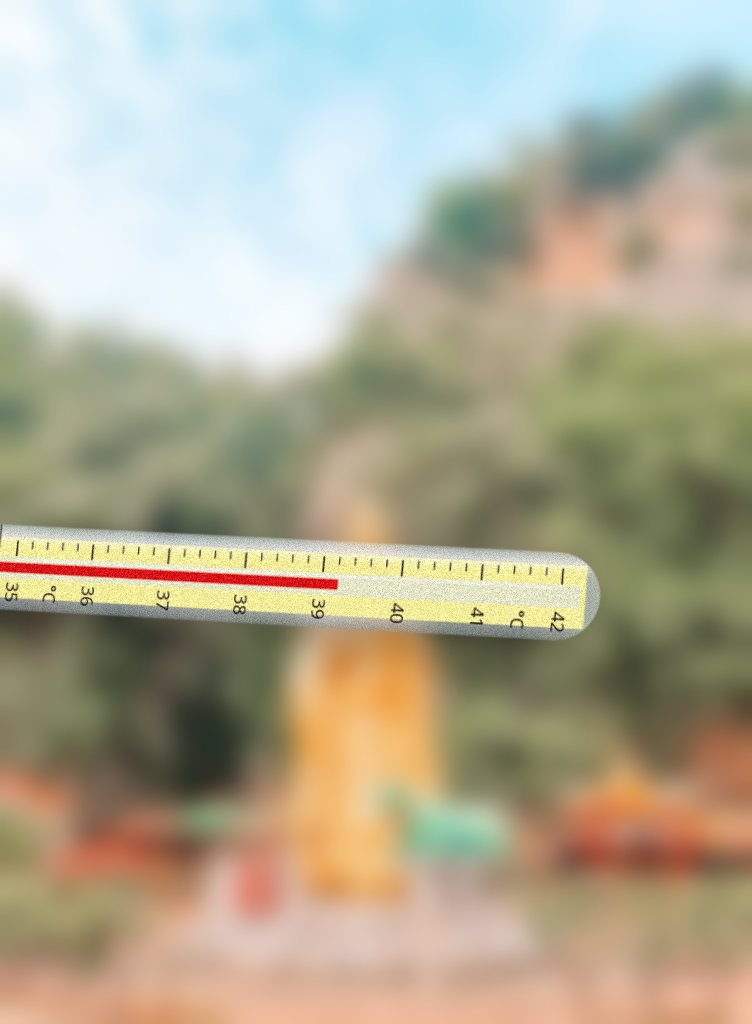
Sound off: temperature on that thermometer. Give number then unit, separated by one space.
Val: 39.2 °C
